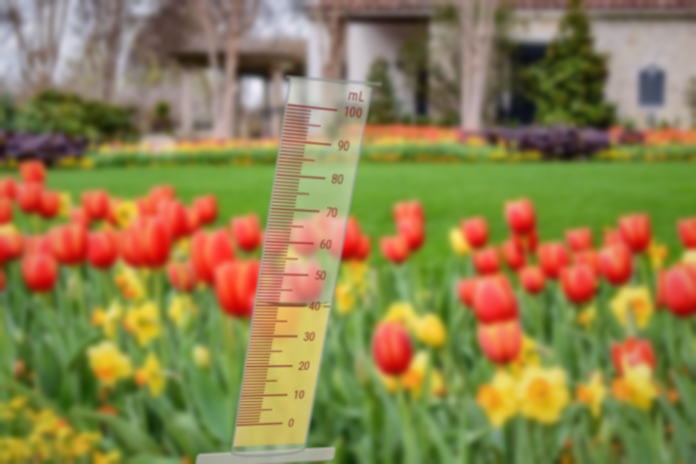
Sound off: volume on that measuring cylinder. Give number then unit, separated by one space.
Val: 40 mL
